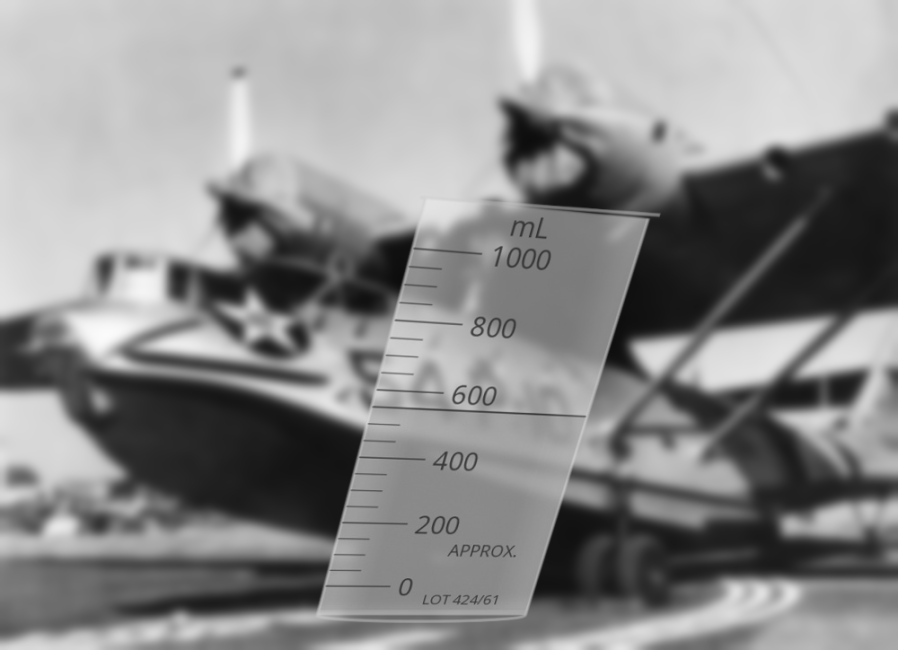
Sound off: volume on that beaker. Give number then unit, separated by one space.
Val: 550 mL
